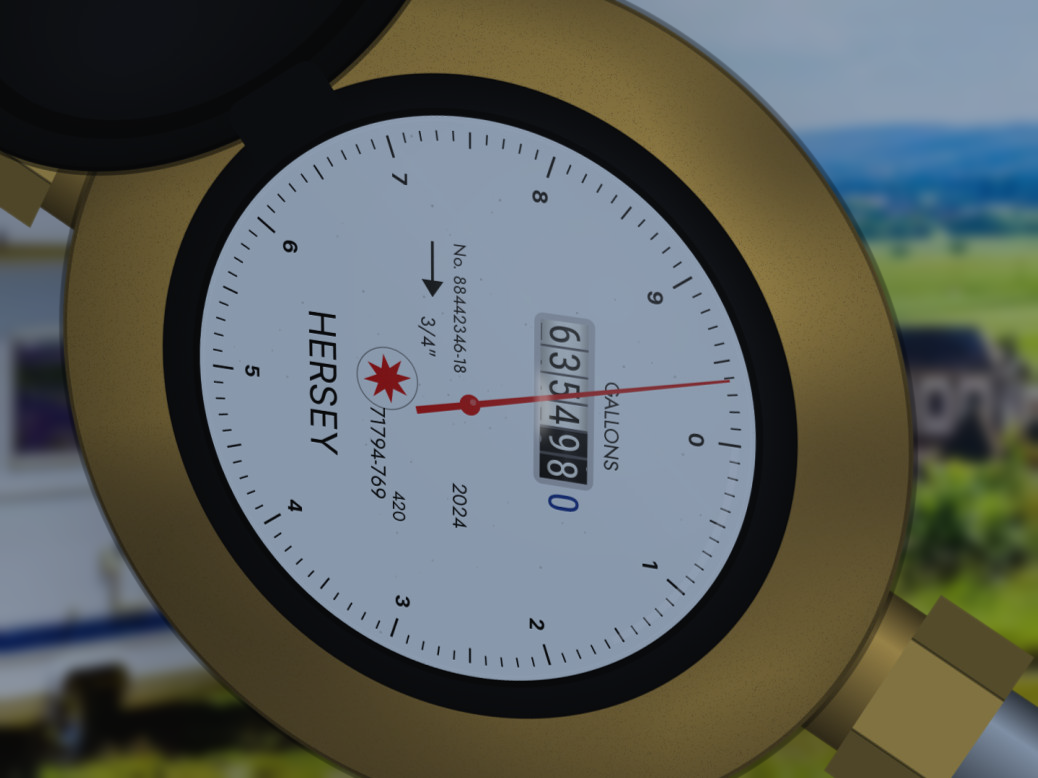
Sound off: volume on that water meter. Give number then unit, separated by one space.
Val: 6354979.6 gal
